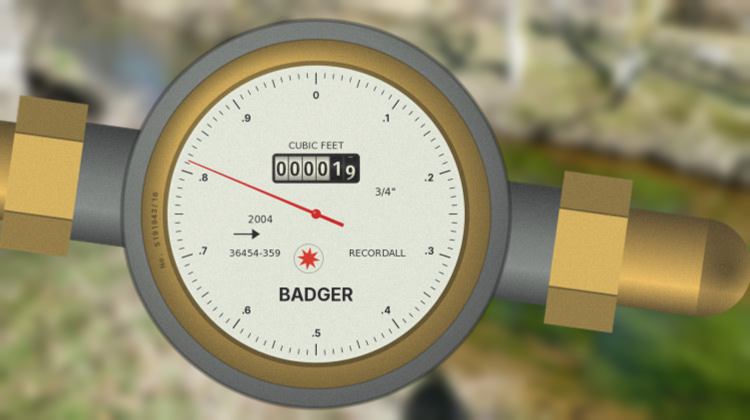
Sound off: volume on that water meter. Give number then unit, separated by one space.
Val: 18.81 ft³
